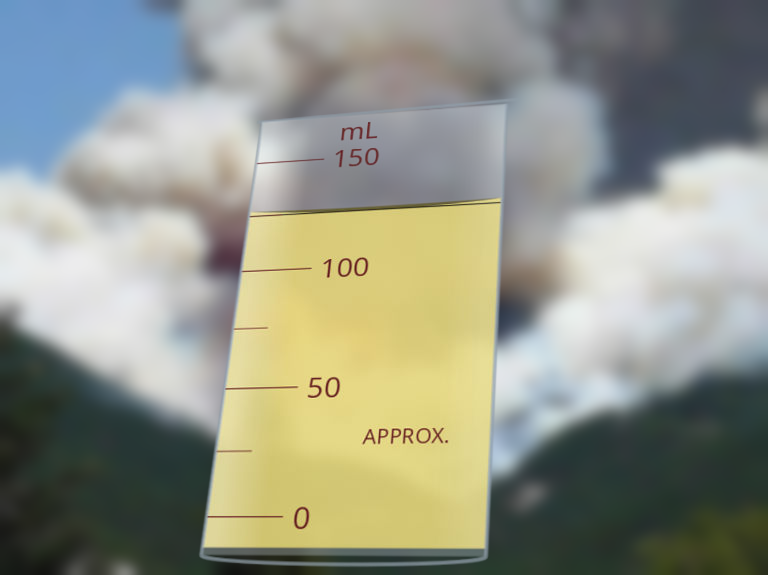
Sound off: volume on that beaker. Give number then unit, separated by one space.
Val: 125 mL
